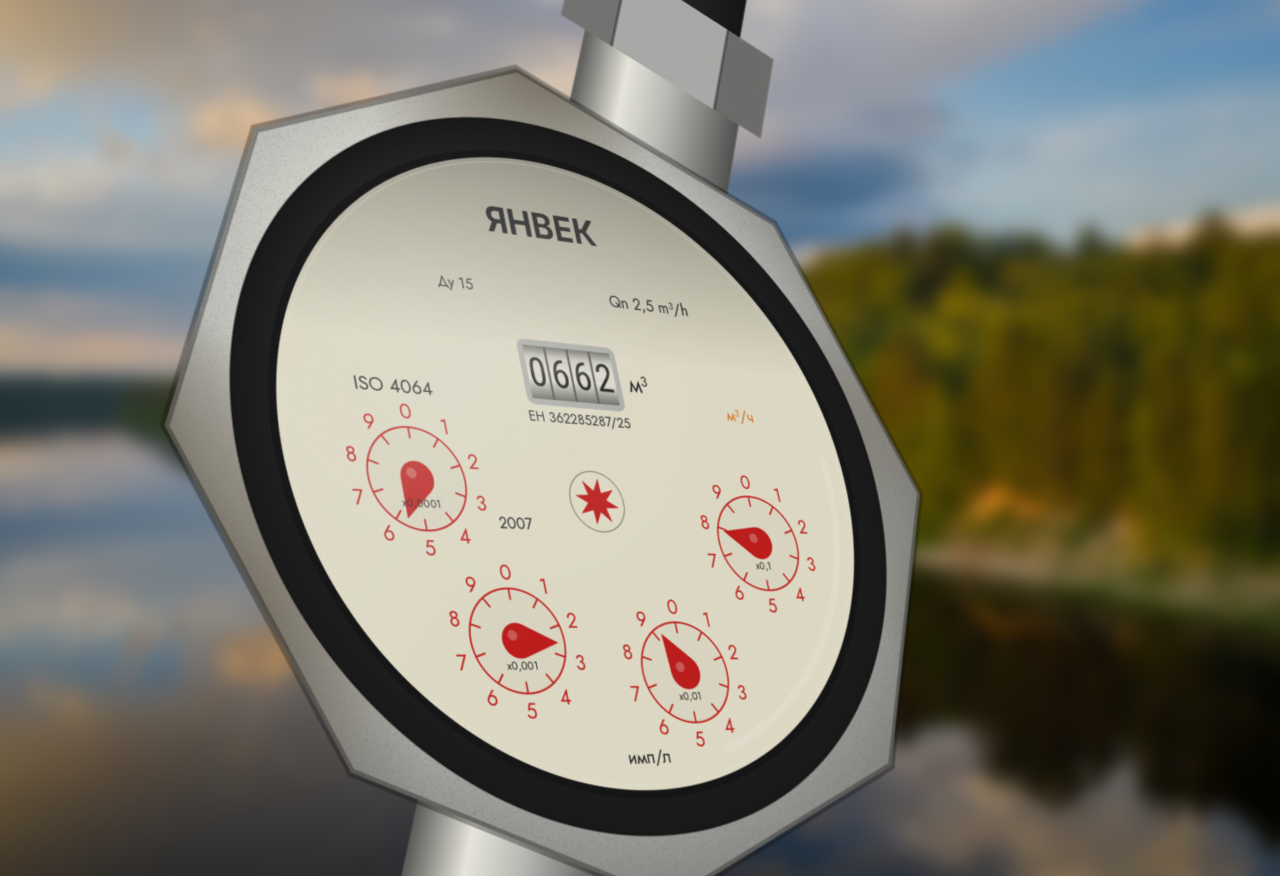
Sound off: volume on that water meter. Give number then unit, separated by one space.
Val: 662.7925 m³
